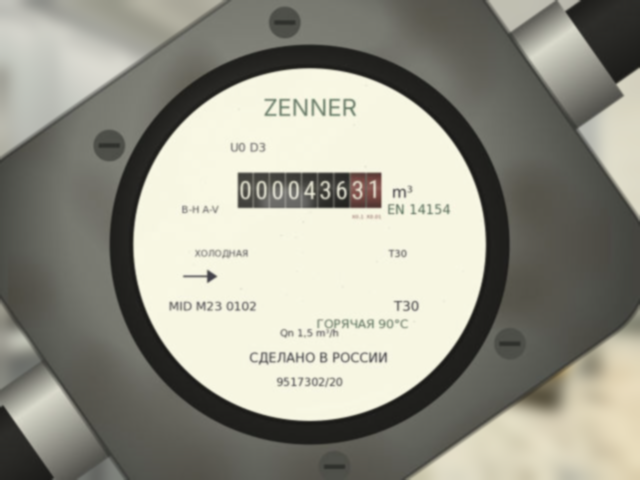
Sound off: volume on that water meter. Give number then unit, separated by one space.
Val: 436.31 m³
